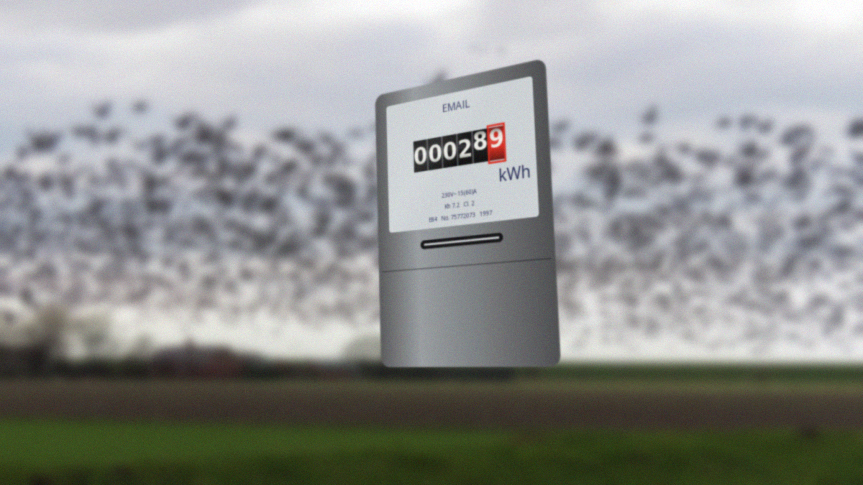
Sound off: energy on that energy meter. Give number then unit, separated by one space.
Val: 28.9 kWh
